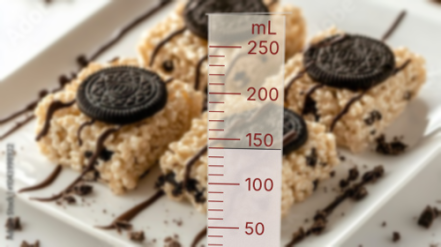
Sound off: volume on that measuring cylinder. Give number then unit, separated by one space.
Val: 140 mL
